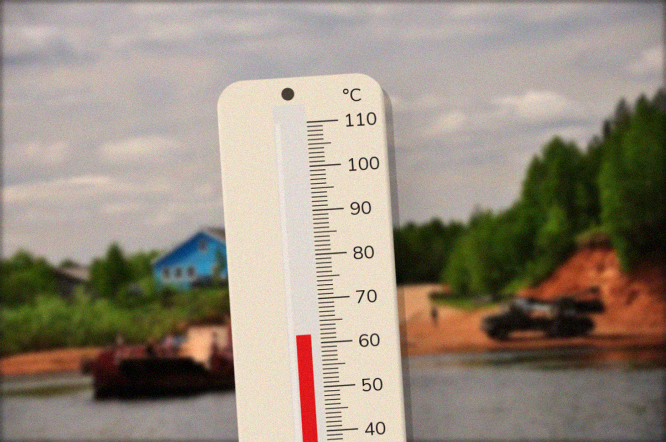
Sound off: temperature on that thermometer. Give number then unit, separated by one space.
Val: 62 °C
